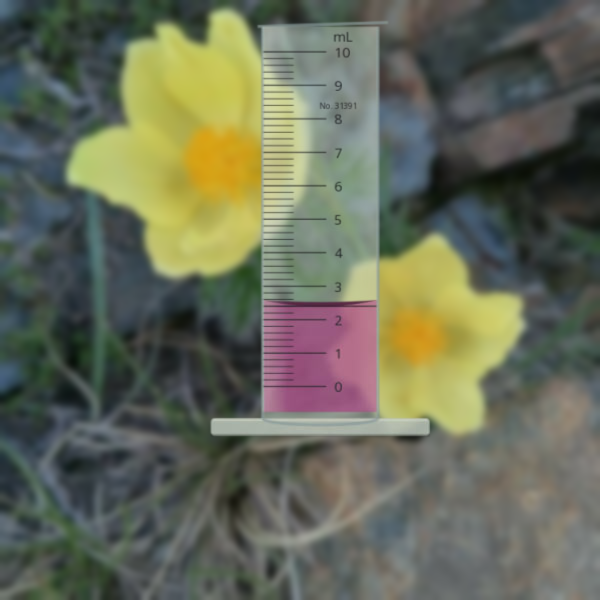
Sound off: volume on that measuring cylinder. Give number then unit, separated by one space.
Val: 2.4 mL
